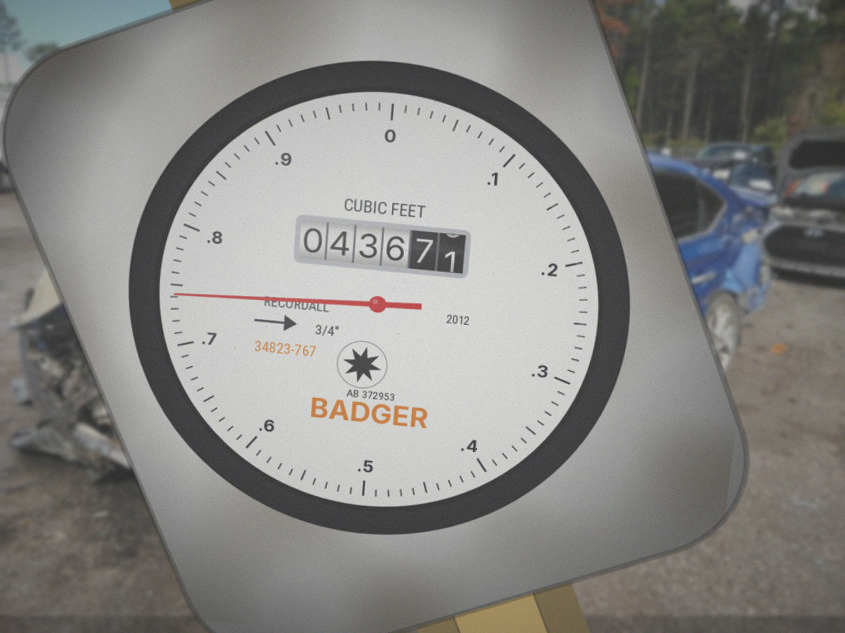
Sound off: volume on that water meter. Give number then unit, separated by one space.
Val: 43670.74 ft³
